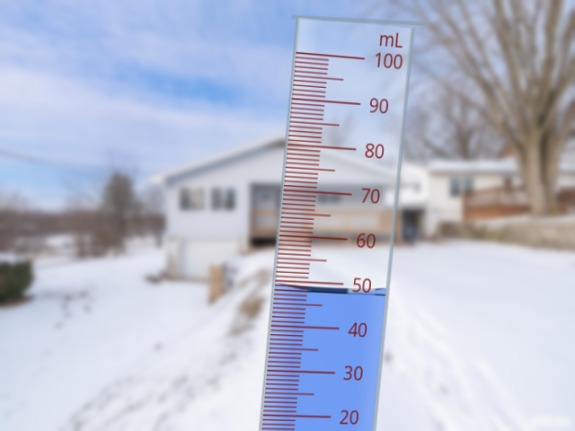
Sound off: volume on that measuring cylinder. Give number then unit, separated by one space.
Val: 48 mL
